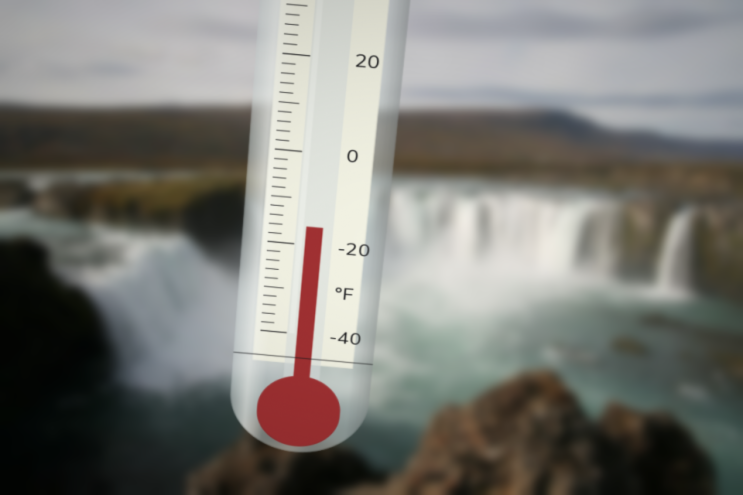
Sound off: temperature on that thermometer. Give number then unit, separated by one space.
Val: -16 °F
